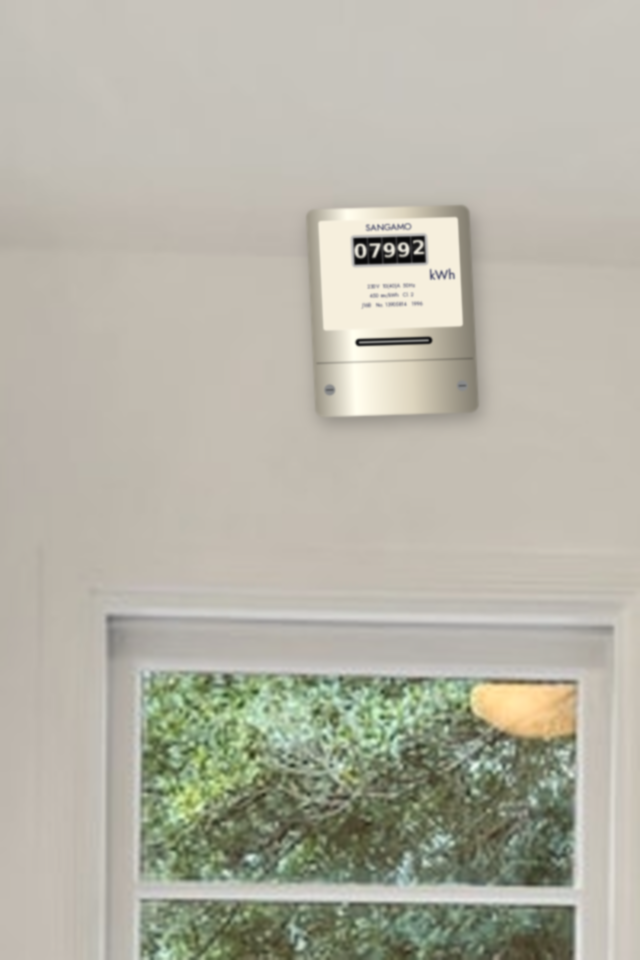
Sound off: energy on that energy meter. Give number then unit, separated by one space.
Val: 7992 kWh
